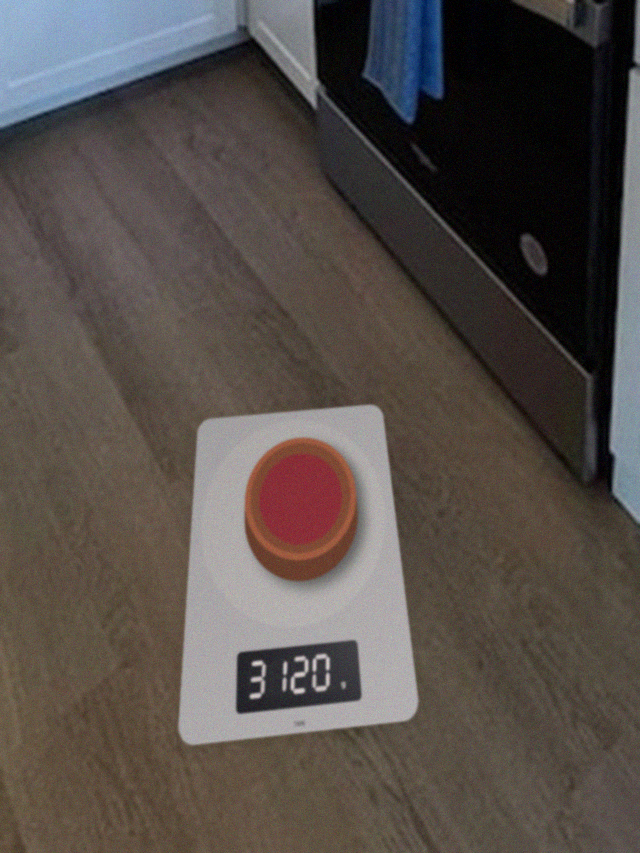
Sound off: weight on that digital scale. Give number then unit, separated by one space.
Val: 3120 g
